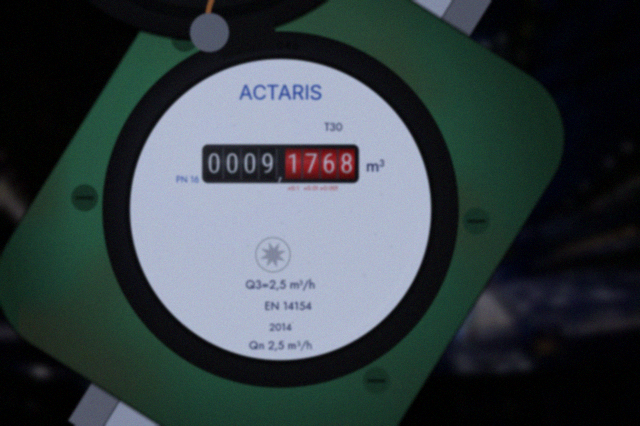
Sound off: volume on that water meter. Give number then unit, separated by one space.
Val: 9.1768 m³
